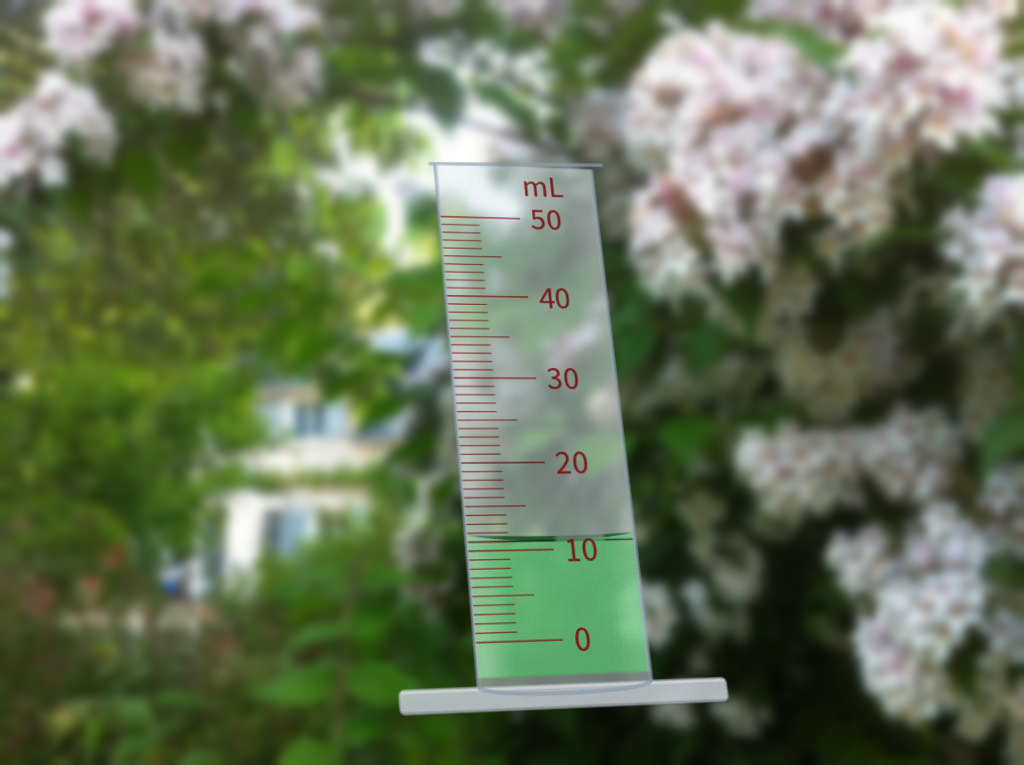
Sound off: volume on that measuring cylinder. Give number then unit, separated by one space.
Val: 11 mL
